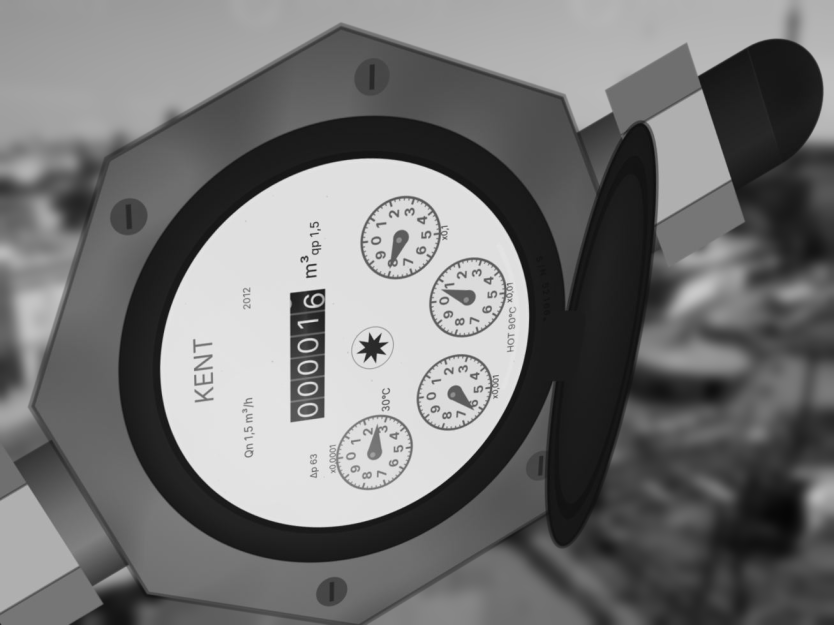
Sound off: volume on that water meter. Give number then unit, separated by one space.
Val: 15.8062 m³
